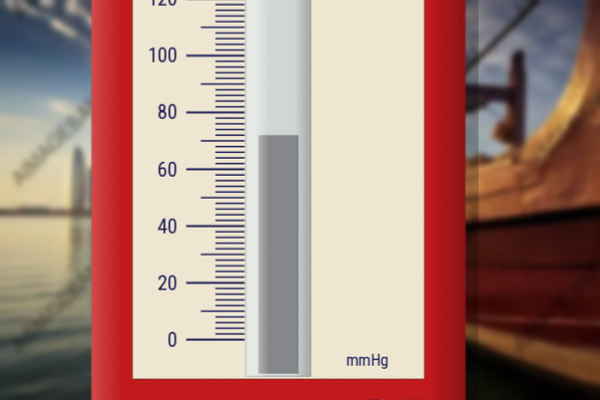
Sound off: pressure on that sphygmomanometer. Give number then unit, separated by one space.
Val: 72 mmHg
